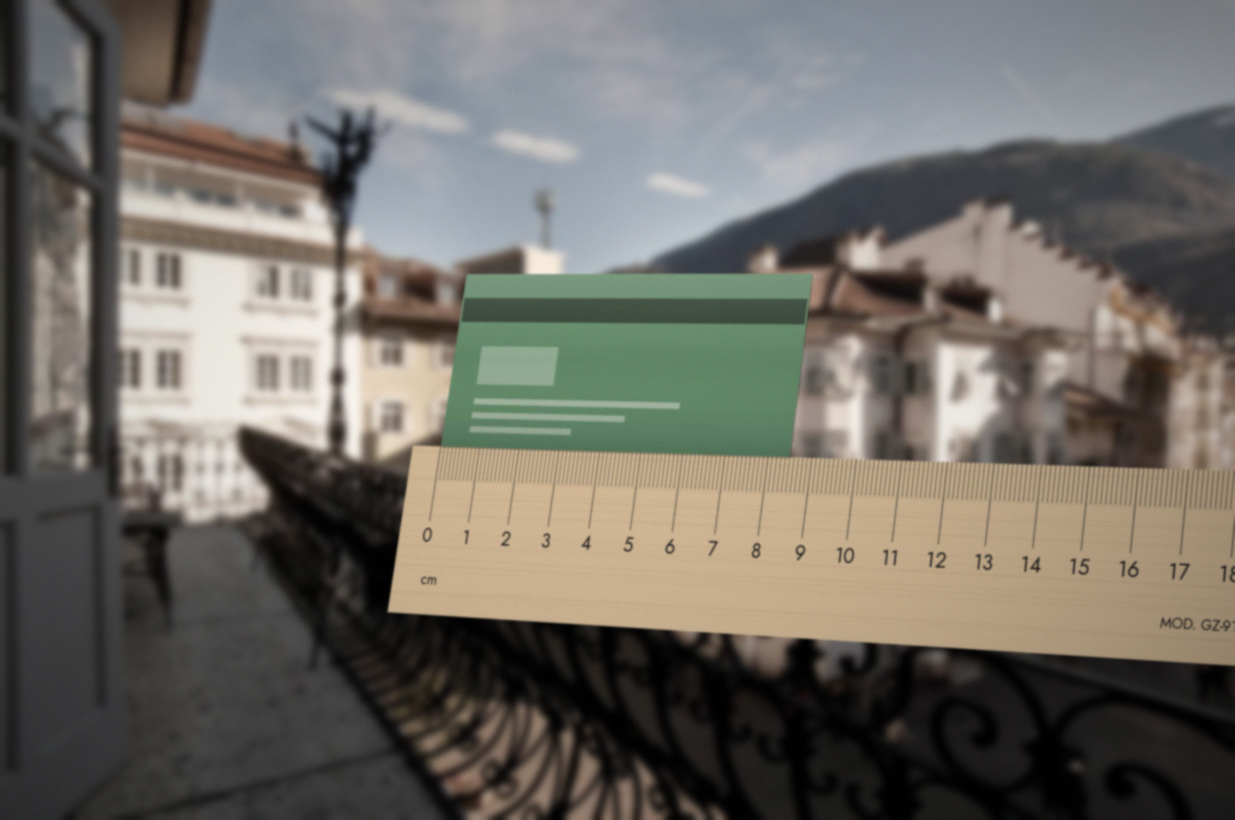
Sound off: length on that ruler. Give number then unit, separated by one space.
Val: 8.5 cm
